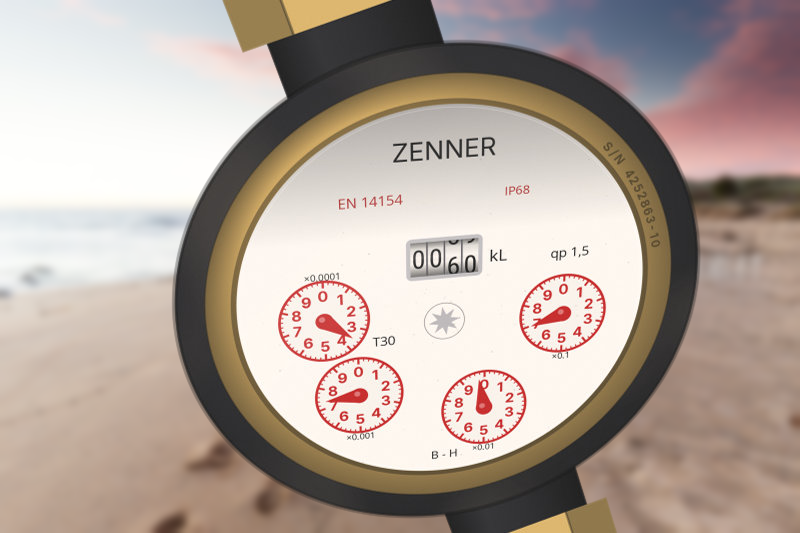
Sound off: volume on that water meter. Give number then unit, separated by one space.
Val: 59.6973 kL
